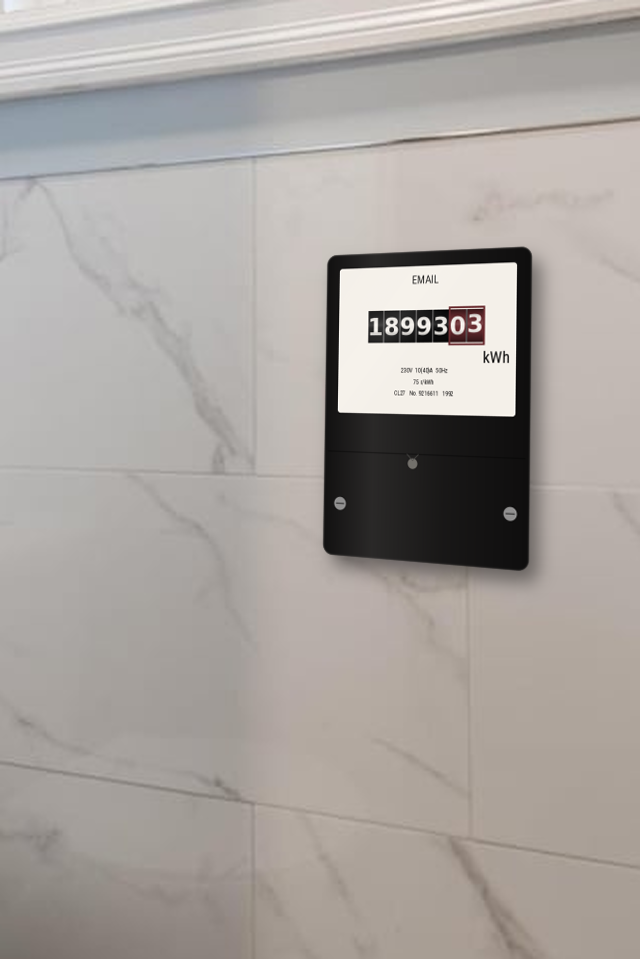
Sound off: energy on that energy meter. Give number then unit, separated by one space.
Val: 18993.03 kWh
